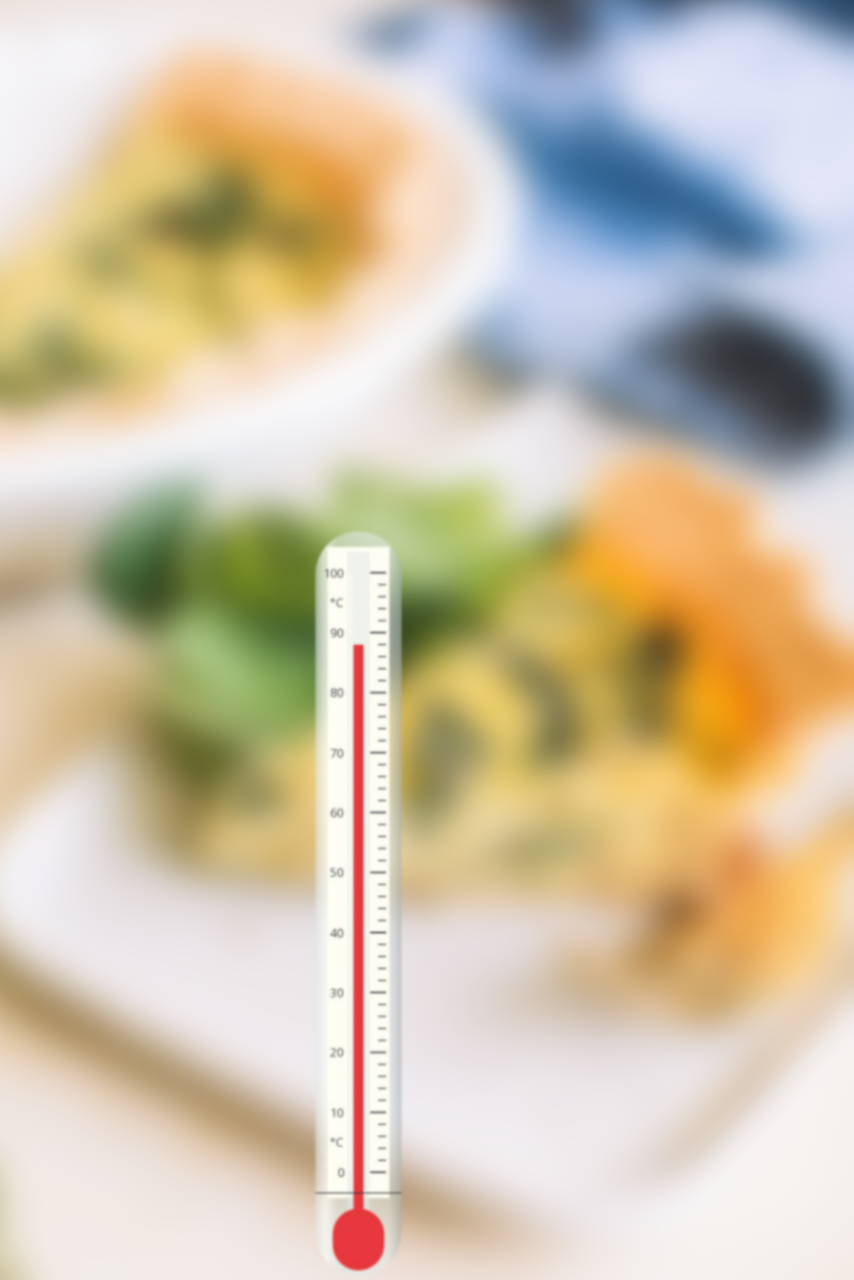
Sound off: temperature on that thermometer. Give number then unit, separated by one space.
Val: 88 °C
